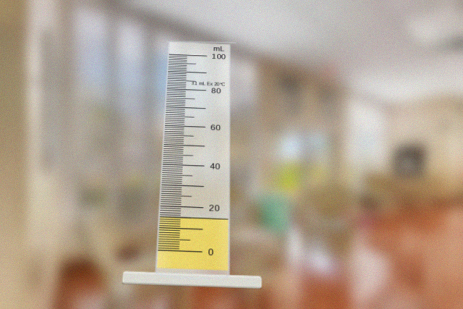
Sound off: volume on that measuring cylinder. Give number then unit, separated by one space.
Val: 15 mL
